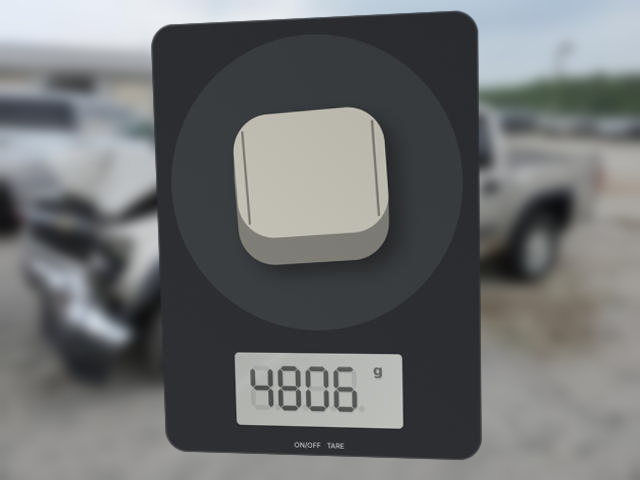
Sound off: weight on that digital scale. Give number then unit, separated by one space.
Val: 4806 g
